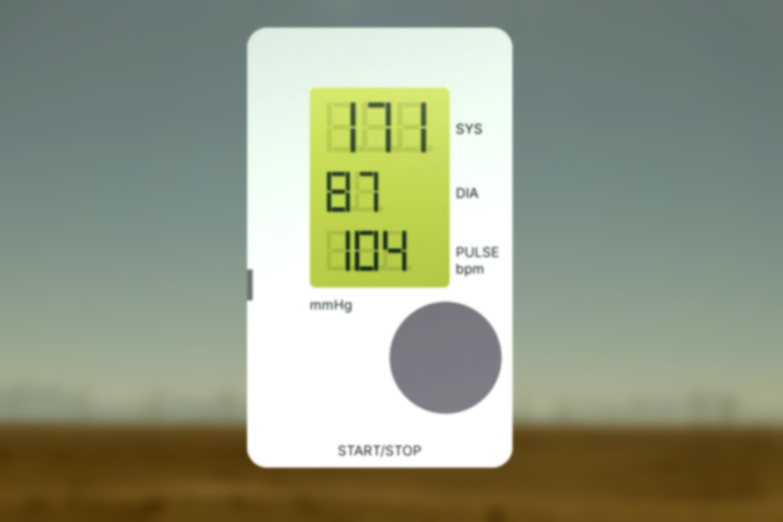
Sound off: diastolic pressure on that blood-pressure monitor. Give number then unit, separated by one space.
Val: 87 mmHg
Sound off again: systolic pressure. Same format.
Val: 171 mmHg
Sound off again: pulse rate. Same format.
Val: 104 bpm
